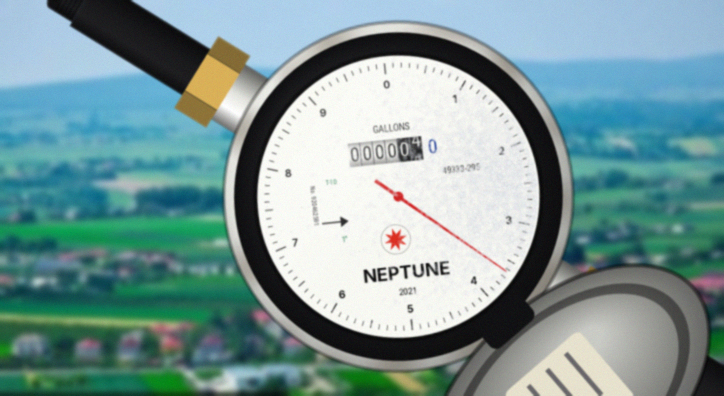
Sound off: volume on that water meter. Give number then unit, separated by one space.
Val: 43.6 gal
